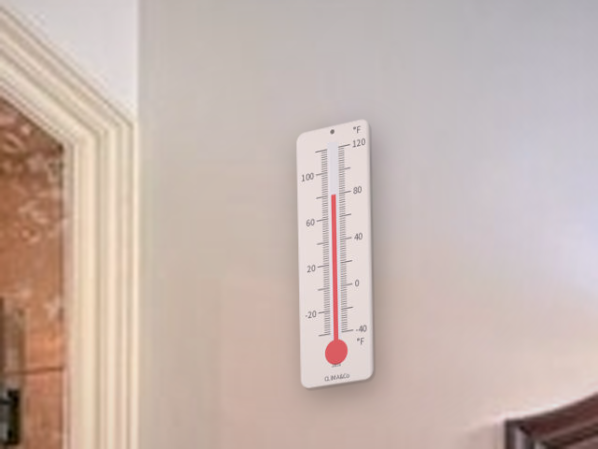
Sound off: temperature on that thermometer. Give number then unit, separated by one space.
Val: 80 °F
